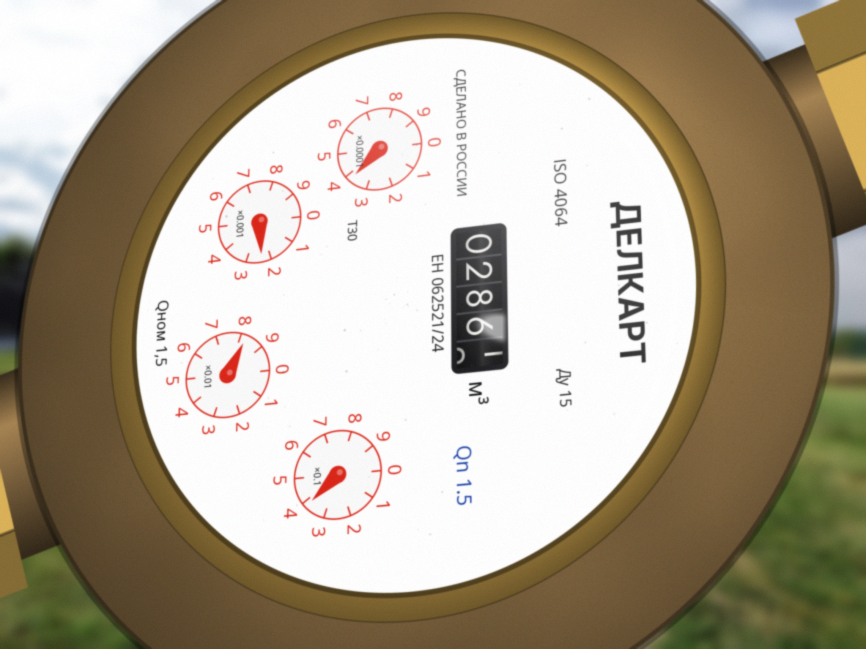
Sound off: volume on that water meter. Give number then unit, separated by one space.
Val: 2861.3823 m³
